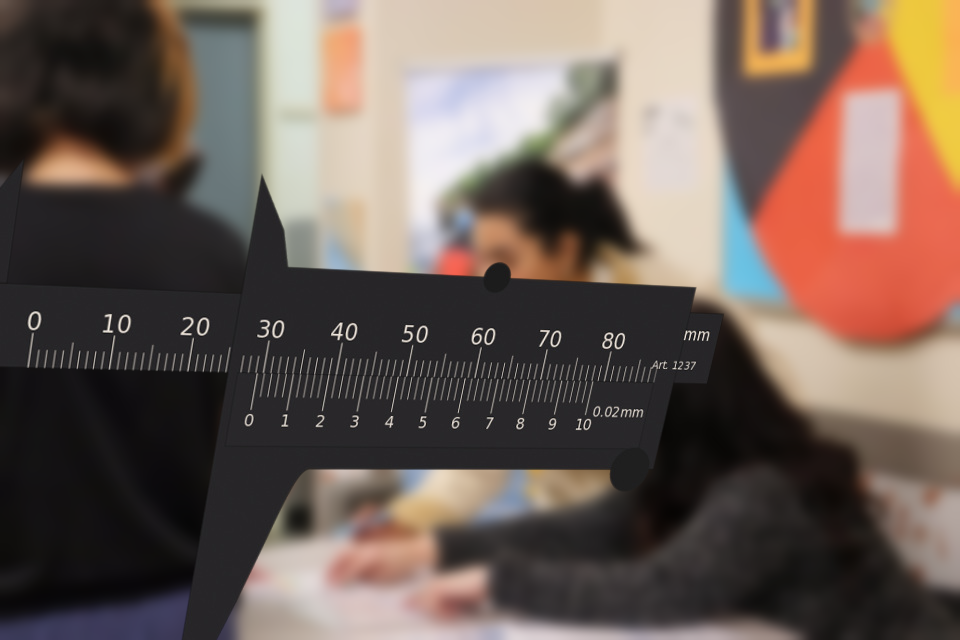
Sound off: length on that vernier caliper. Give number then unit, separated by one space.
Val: 29.2 mm
